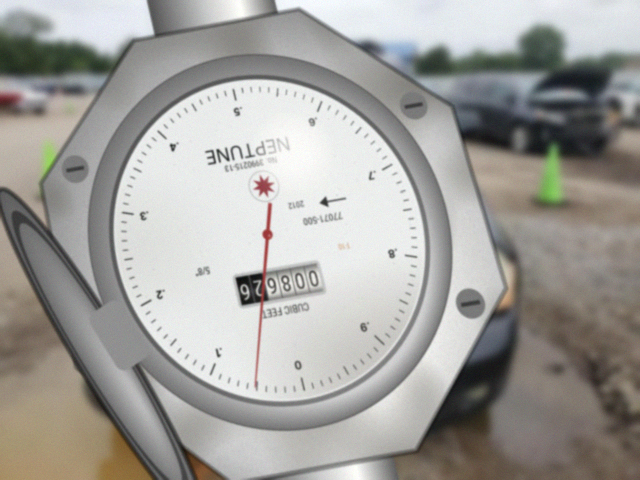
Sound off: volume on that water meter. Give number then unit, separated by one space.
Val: 8626.05 ft³
